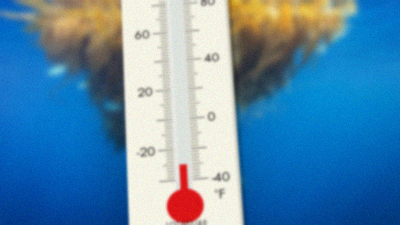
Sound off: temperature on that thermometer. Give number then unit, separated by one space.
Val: -30 °F
